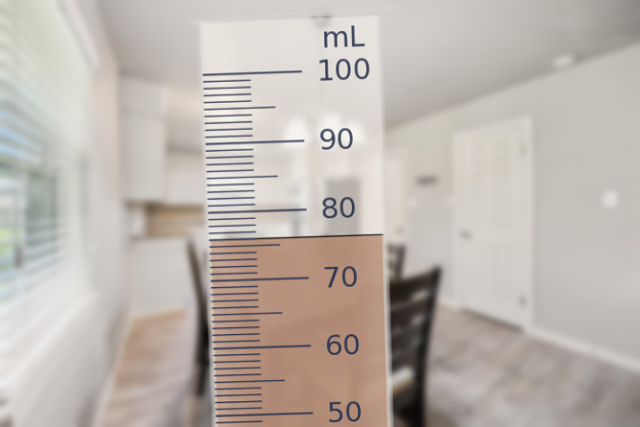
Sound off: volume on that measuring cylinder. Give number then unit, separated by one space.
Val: 76 mL
